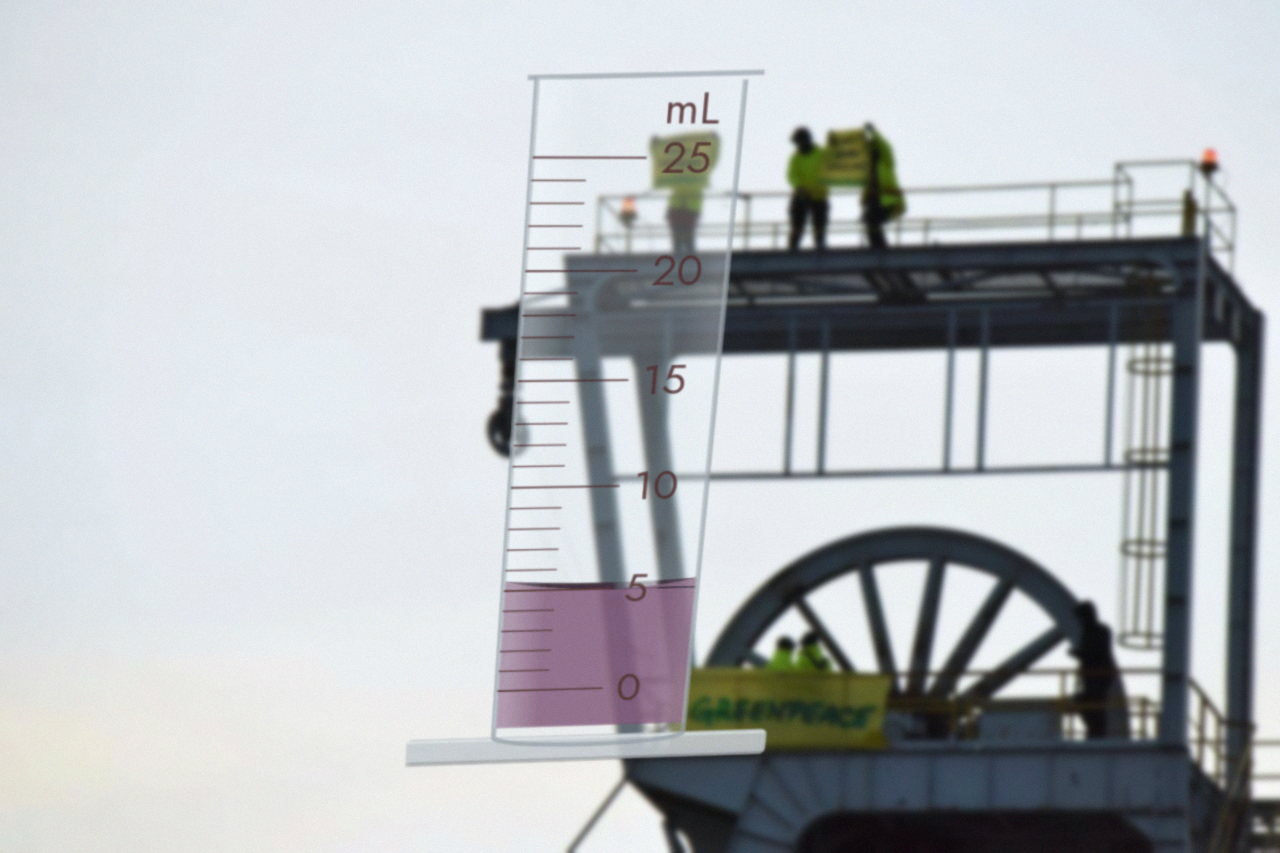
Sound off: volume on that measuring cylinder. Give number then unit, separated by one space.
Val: 5 mL
